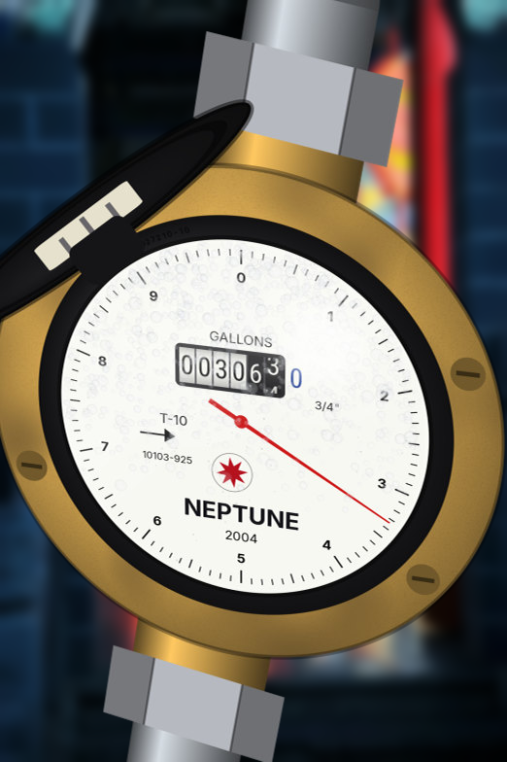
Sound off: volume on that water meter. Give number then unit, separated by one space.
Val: 30633.3 gal
